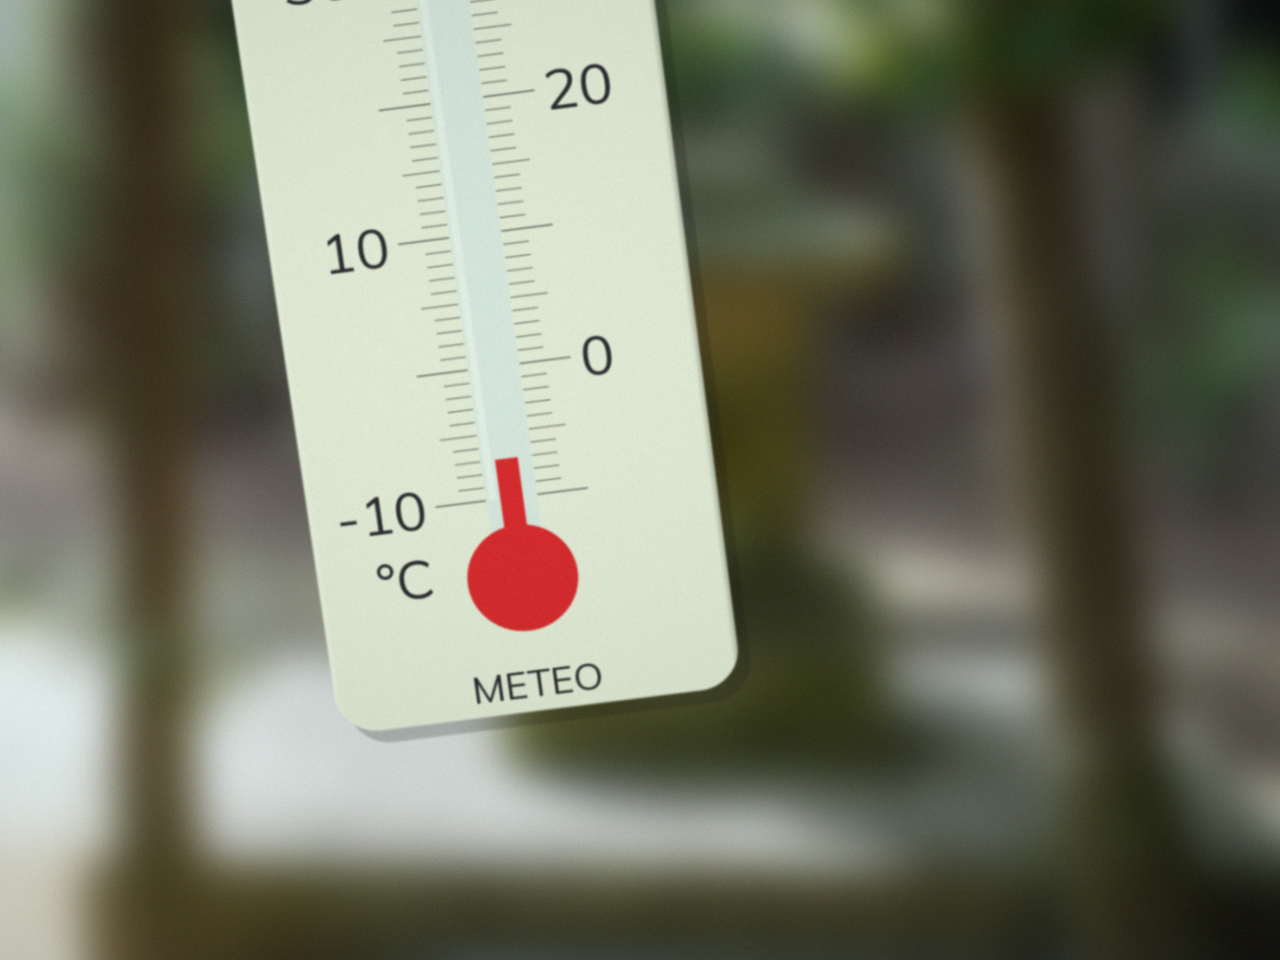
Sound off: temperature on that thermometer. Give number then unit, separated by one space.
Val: -7 °C
